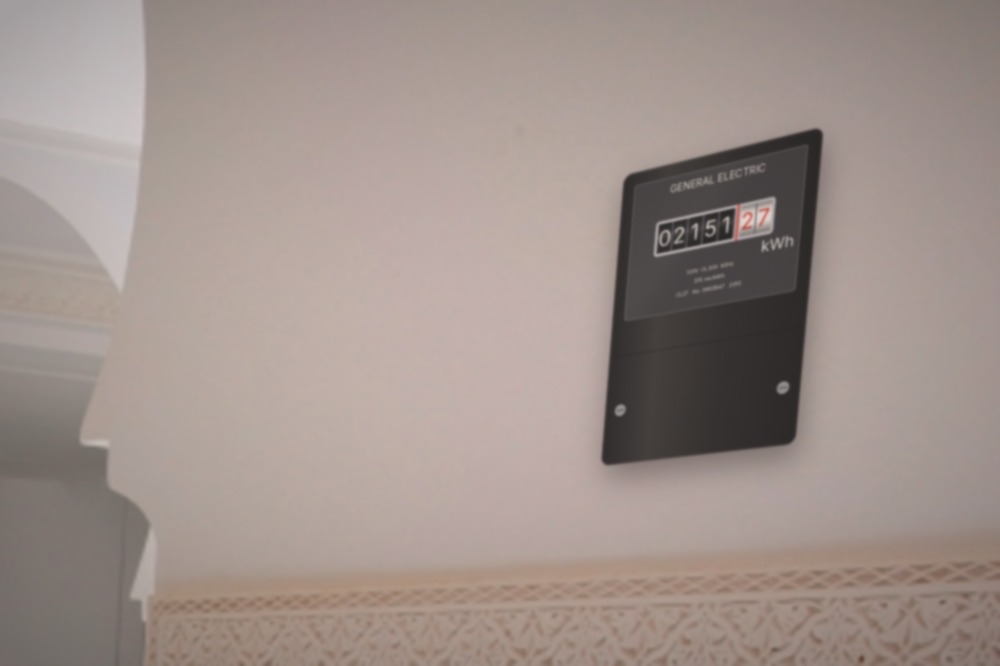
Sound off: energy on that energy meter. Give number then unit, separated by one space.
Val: 2151.27 kWh
